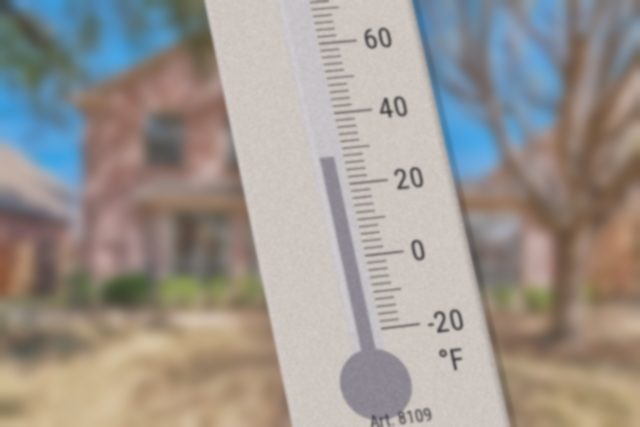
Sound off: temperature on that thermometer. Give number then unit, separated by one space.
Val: 28 °F
